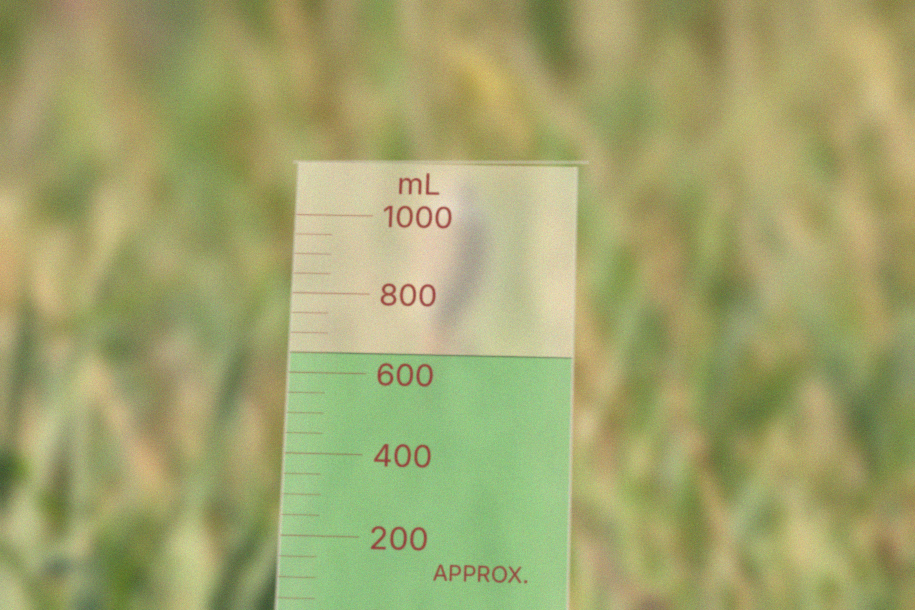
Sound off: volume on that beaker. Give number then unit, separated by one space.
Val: 650 mL
